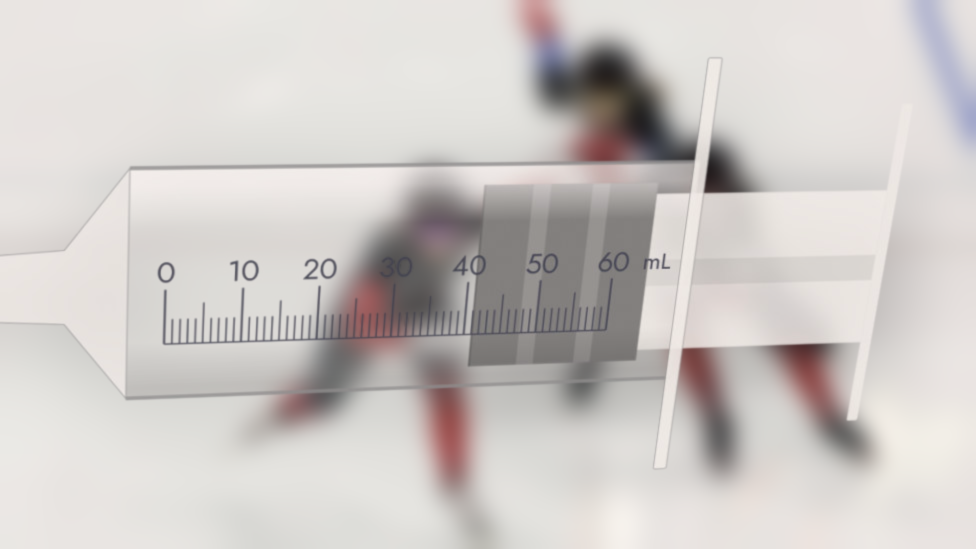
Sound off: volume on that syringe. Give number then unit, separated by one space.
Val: 41 mL
